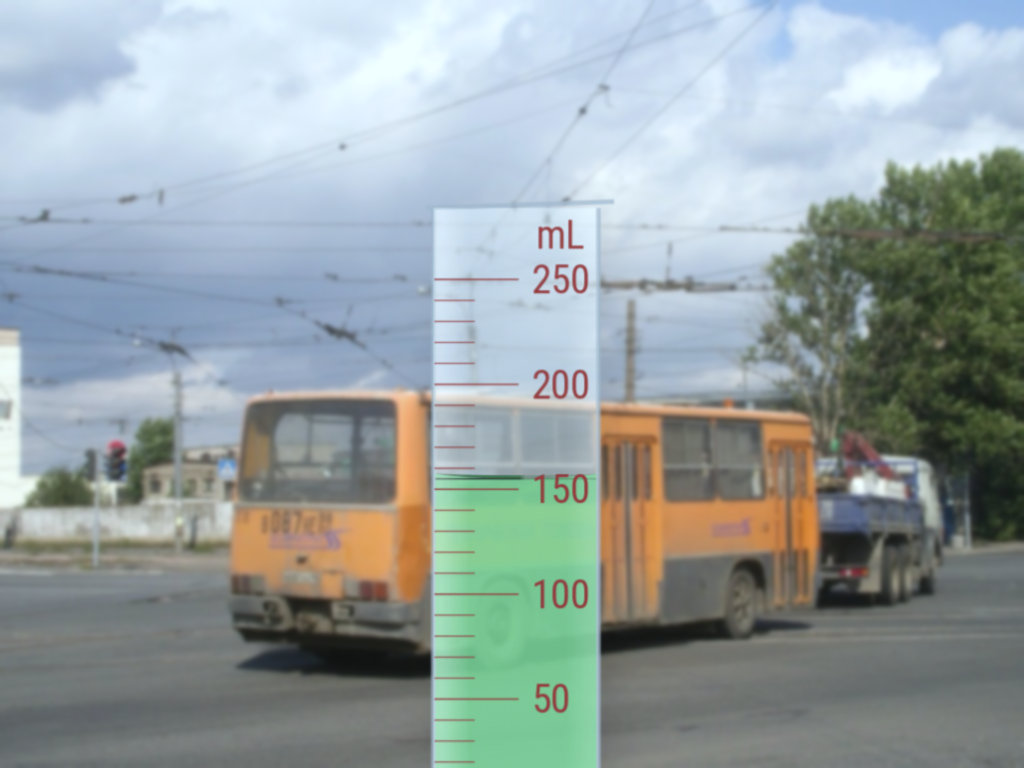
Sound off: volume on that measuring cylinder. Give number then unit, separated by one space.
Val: 155 mL
